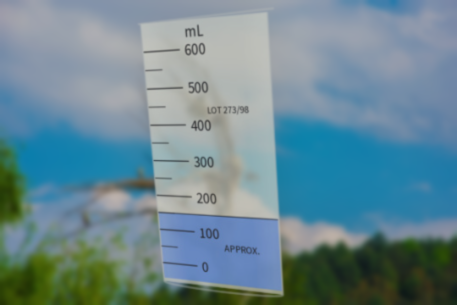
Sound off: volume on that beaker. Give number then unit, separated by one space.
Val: 150 mL
